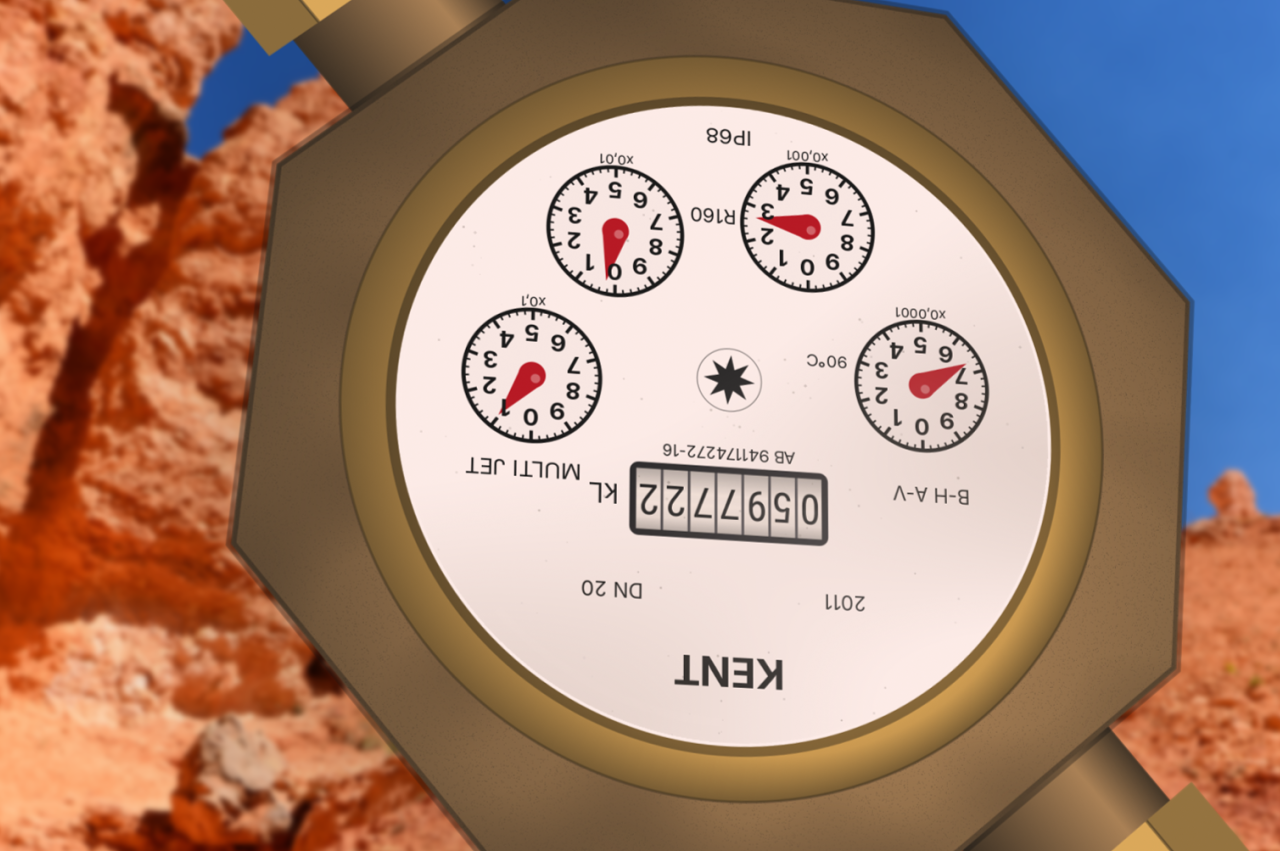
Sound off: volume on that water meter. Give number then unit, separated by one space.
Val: 597722.1026 kL
